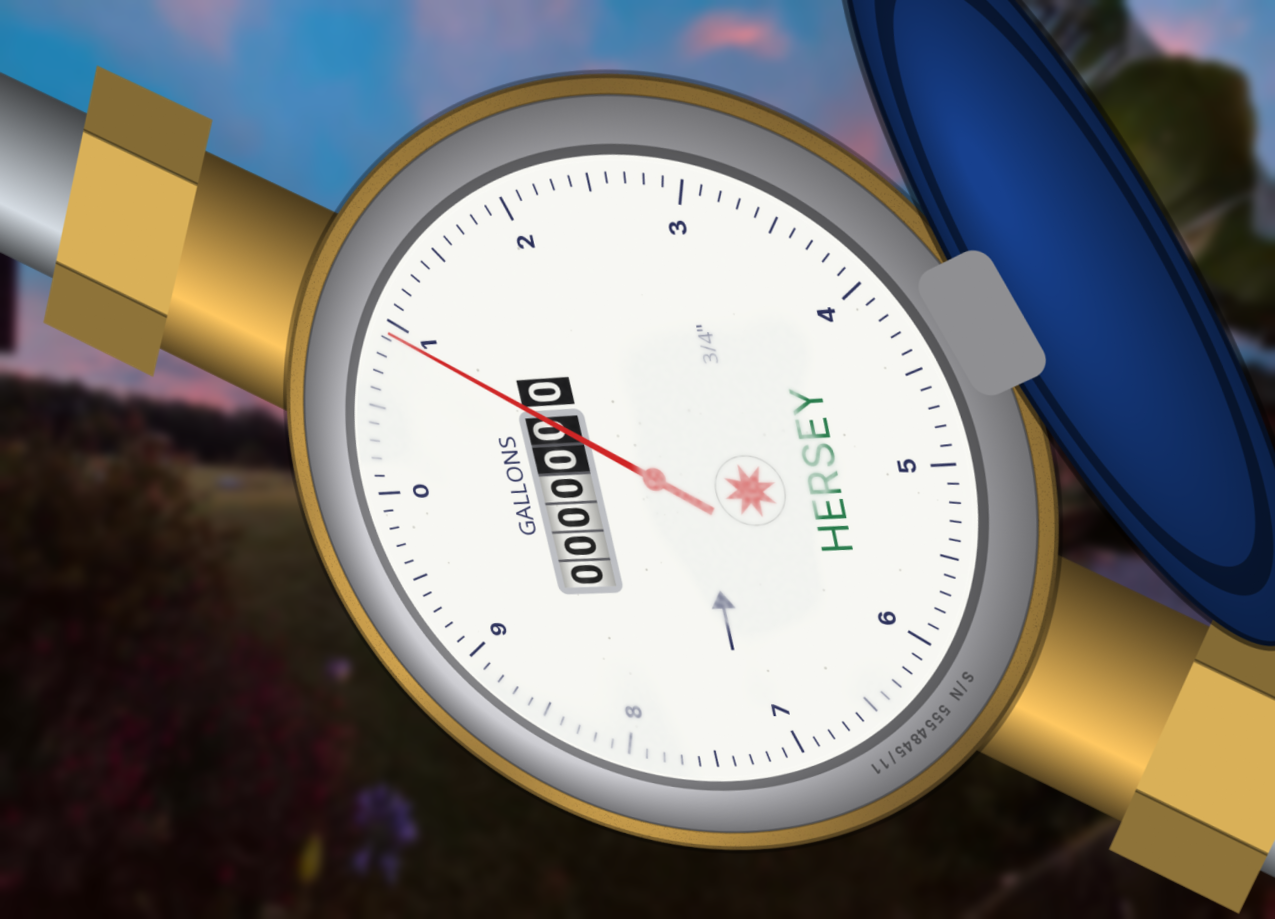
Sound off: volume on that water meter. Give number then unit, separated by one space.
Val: 0.9 gal
